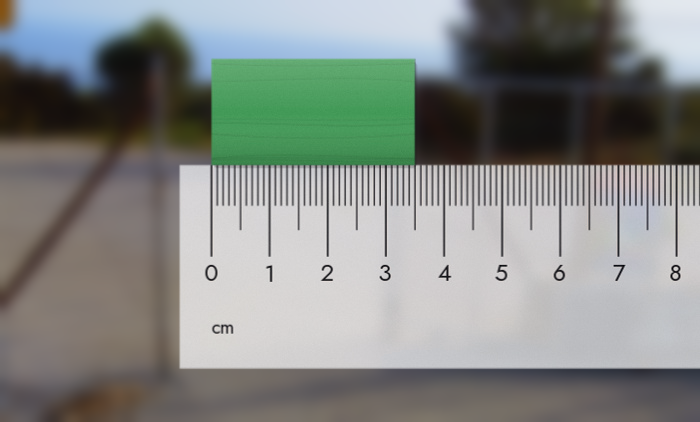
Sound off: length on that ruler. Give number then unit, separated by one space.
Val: 3.5 cm
